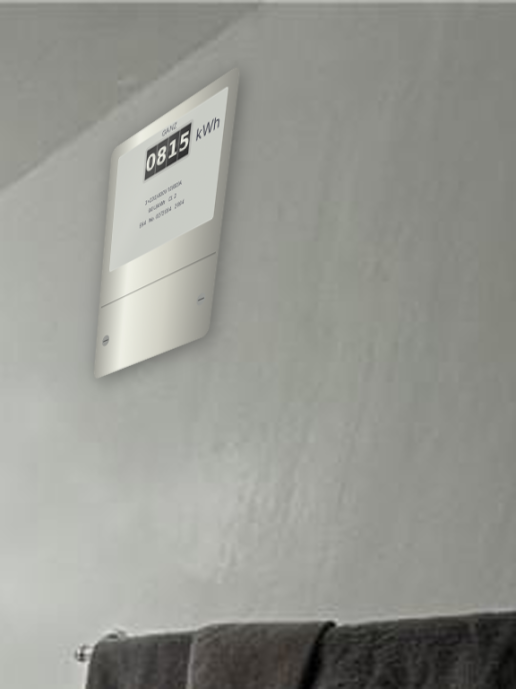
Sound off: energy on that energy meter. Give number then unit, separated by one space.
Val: 815 kWh
